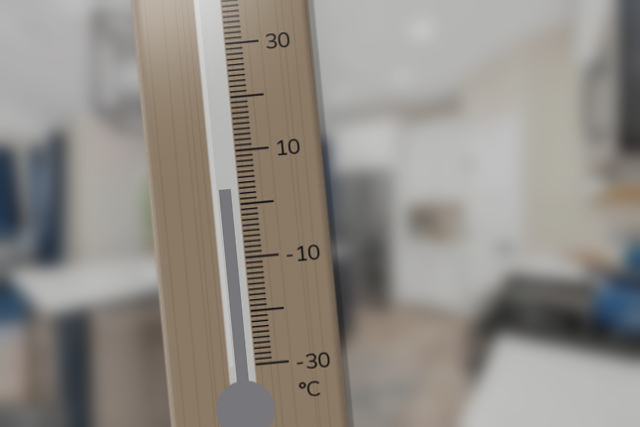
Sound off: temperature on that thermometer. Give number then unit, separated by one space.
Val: 3 °C
